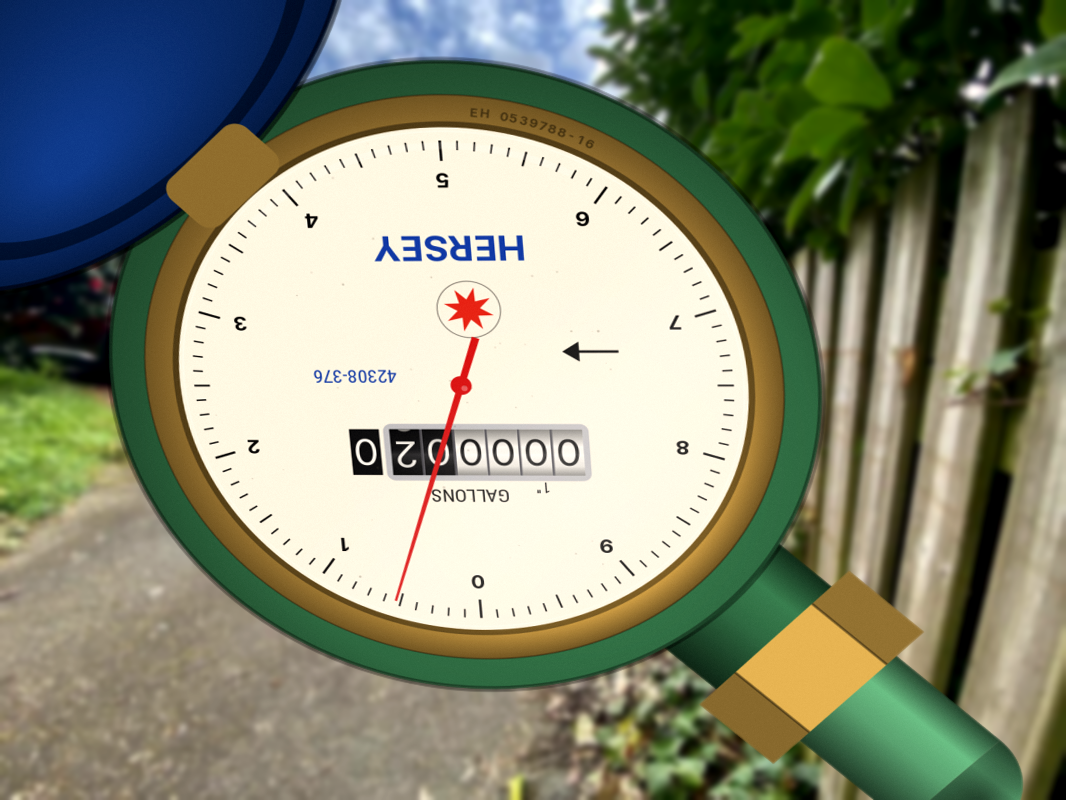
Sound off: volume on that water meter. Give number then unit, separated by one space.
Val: 20.5 gal
